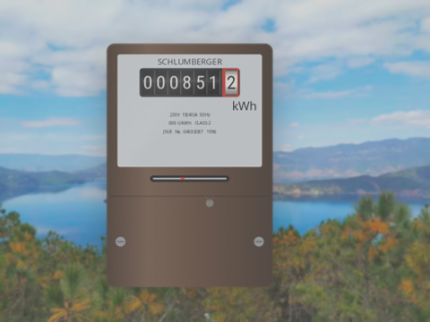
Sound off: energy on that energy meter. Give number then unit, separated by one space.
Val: 851.2 kWh
